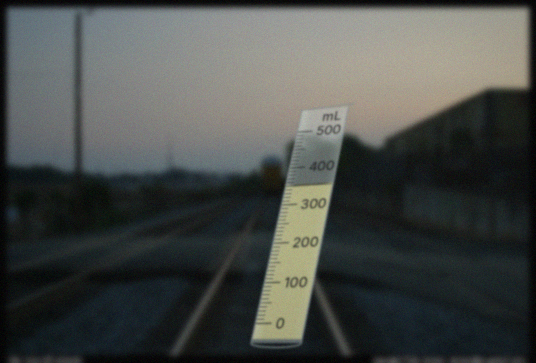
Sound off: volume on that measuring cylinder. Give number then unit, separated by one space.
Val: 350 mL
